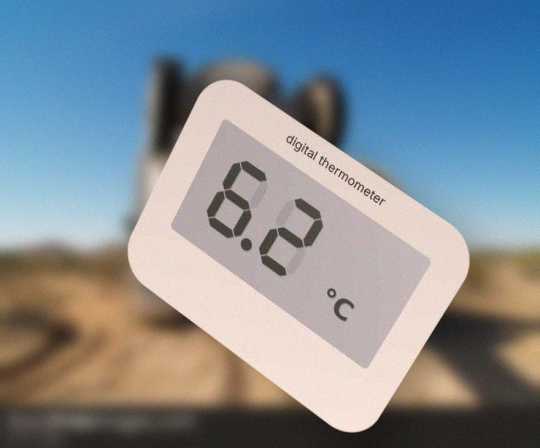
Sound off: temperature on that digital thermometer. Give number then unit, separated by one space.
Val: 6.2 °C
